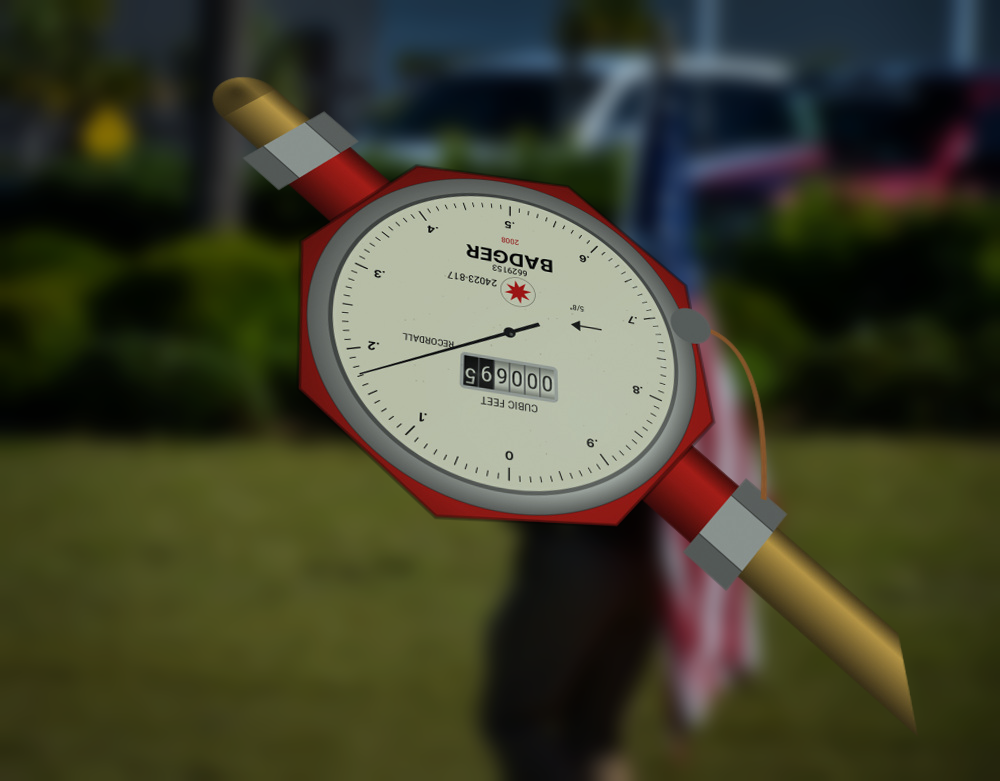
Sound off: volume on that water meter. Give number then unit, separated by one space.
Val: 695.17 ft³
